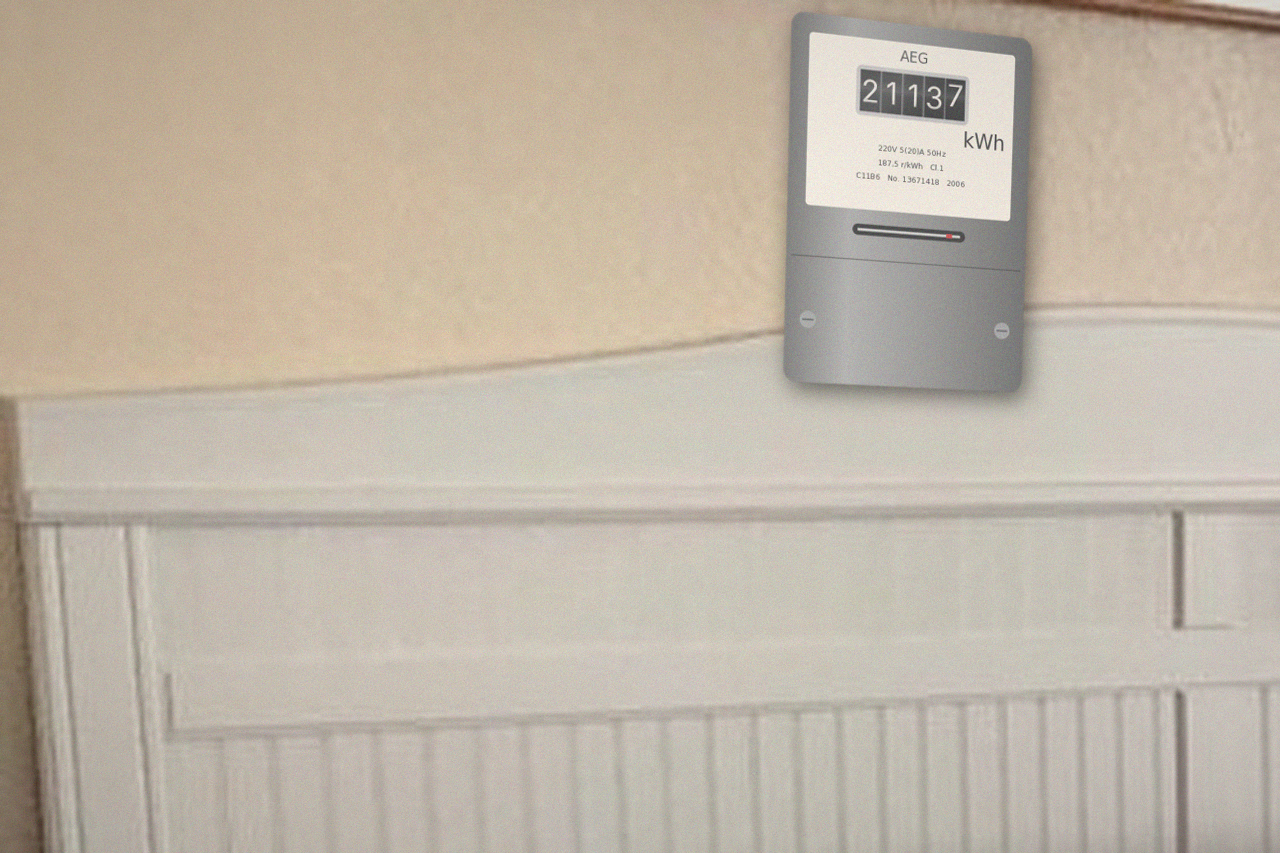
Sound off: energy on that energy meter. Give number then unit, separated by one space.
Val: 21137 kWh
